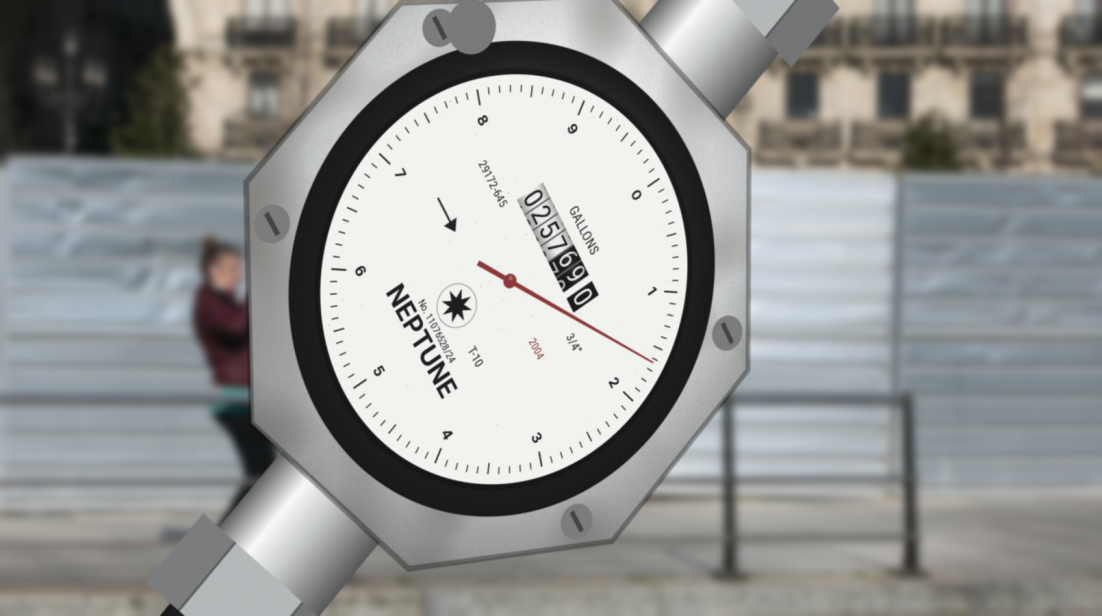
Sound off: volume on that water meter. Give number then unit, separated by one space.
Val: 257691.6 gal
